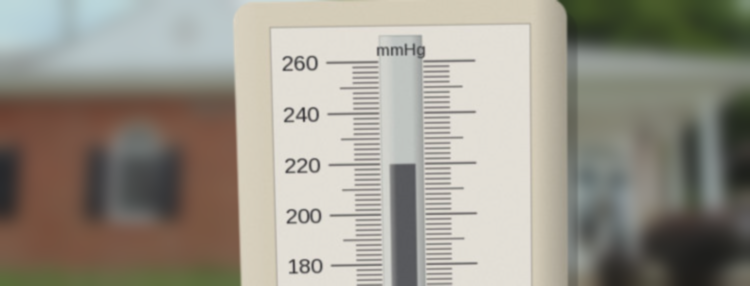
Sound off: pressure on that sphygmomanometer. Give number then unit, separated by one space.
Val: 220 mmHg
